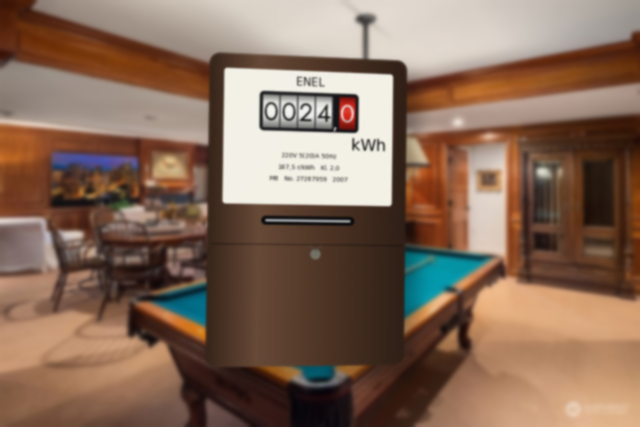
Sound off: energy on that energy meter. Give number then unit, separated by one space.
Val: 24.0 kWh
